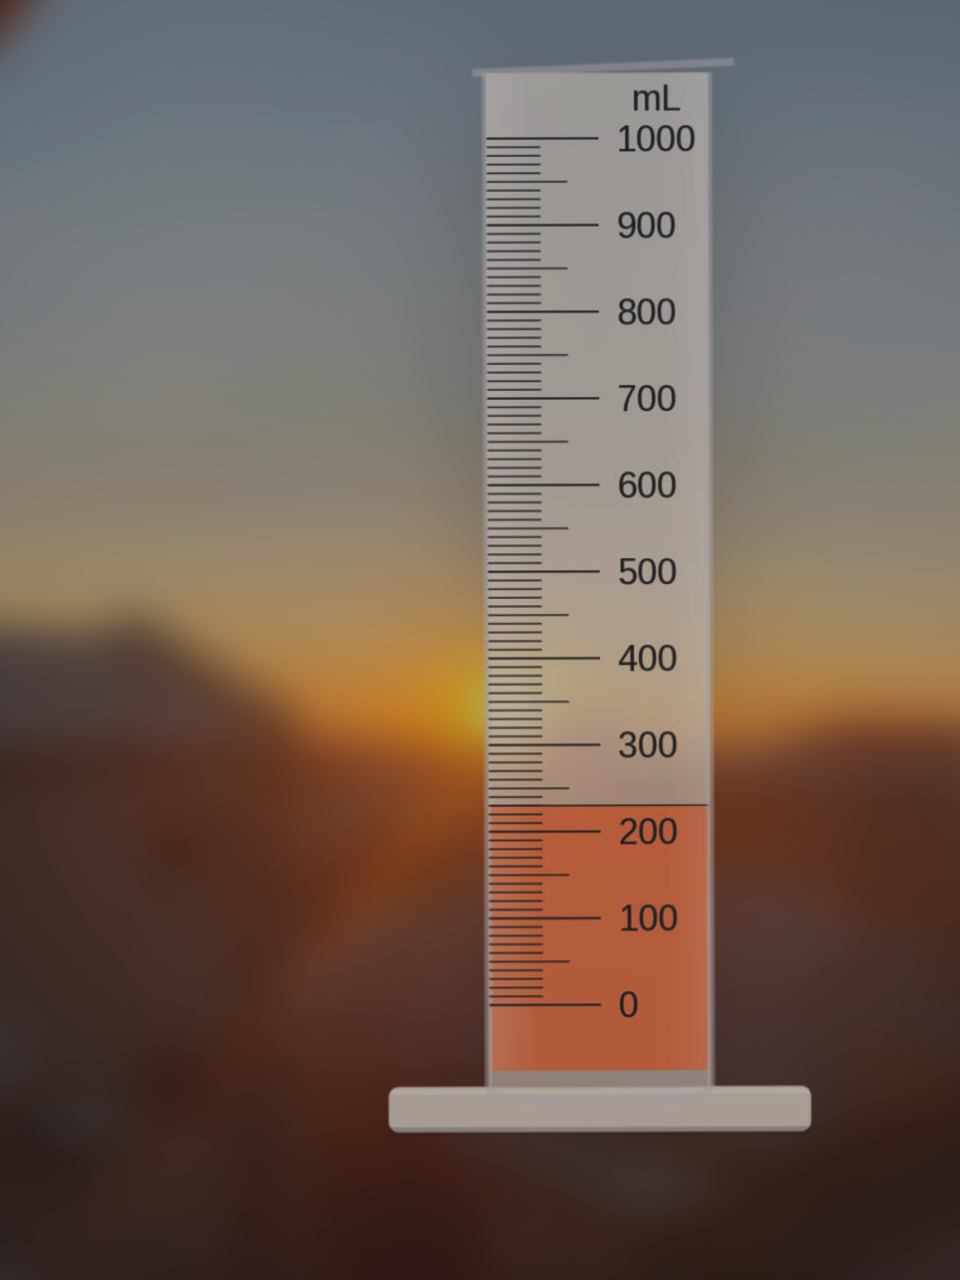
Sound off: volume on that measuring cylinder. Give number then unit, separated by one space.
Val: 230 mL
